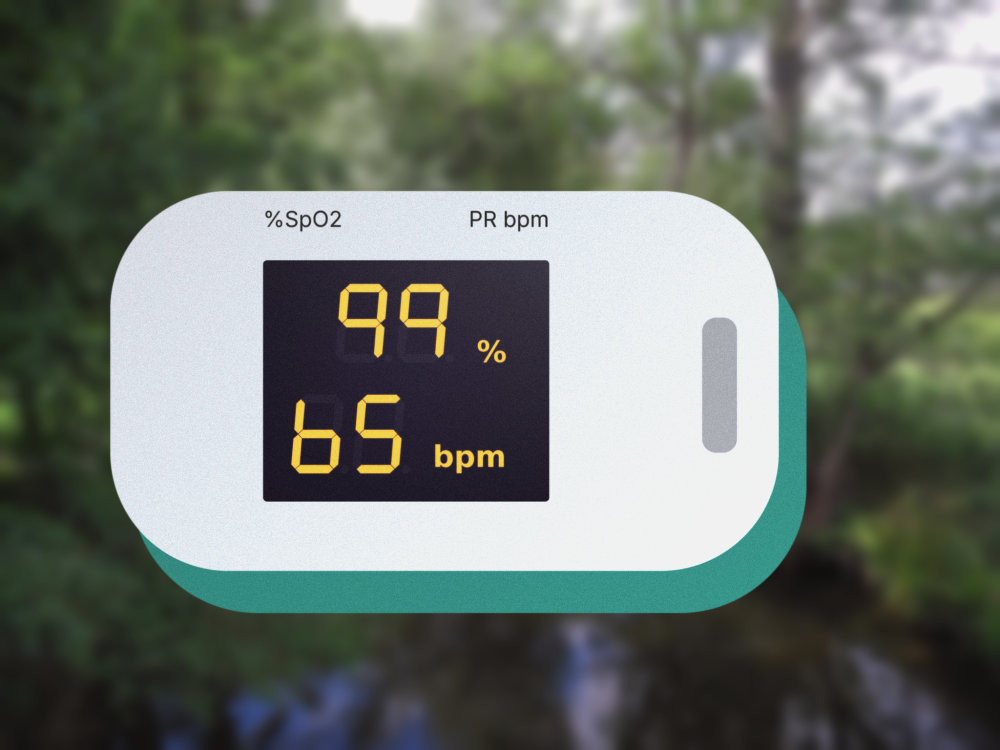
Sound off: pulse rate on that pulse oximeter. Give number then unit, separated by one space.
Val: 65 bpm
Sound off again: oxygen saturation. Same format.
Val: 99 %
